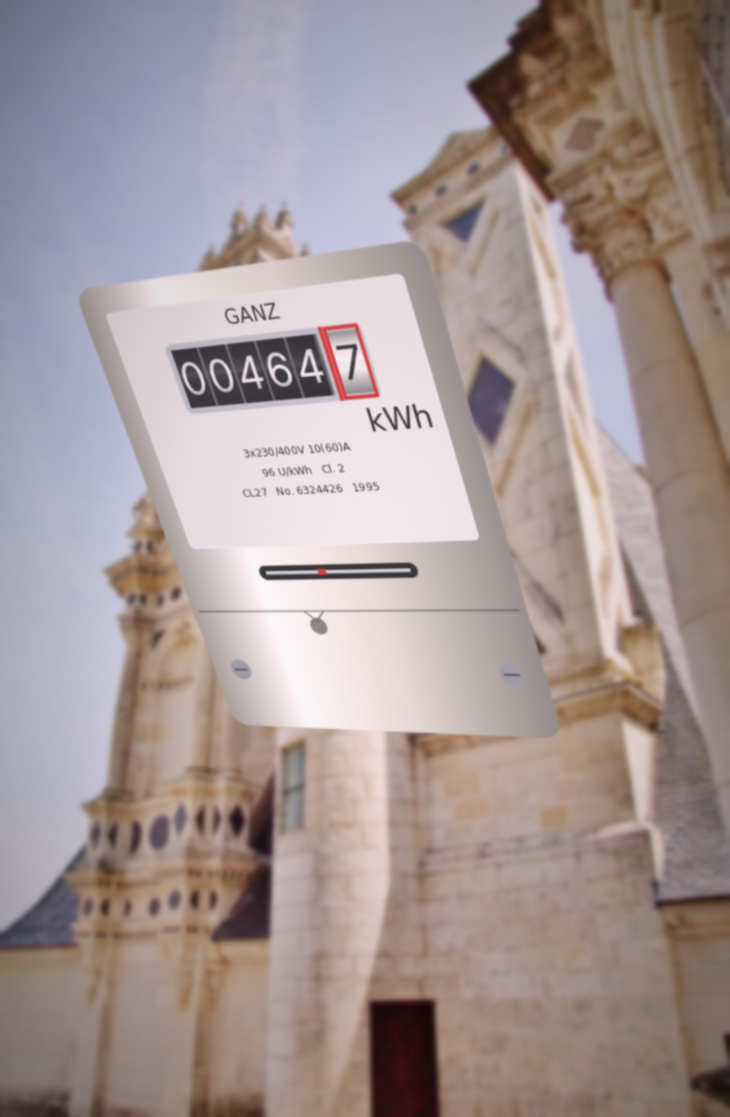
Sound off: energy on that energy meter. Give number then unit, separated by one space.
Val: 464.7 kWh
